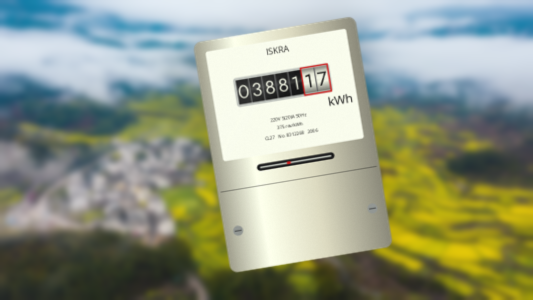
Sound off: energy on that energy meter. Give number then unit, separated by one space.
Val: 3881.17 kWh
